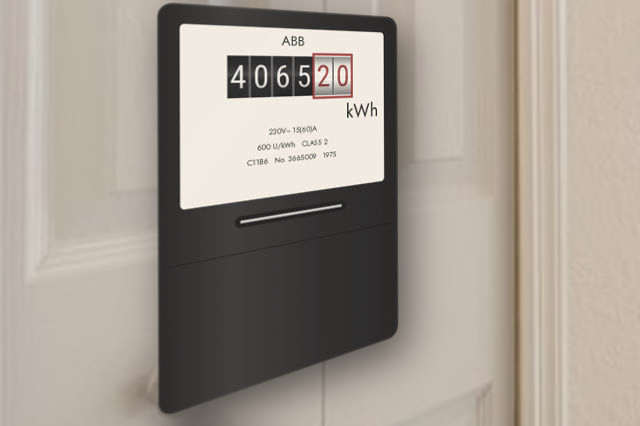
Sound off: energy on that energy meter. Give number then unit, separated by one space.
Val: 4065.20 kWh
